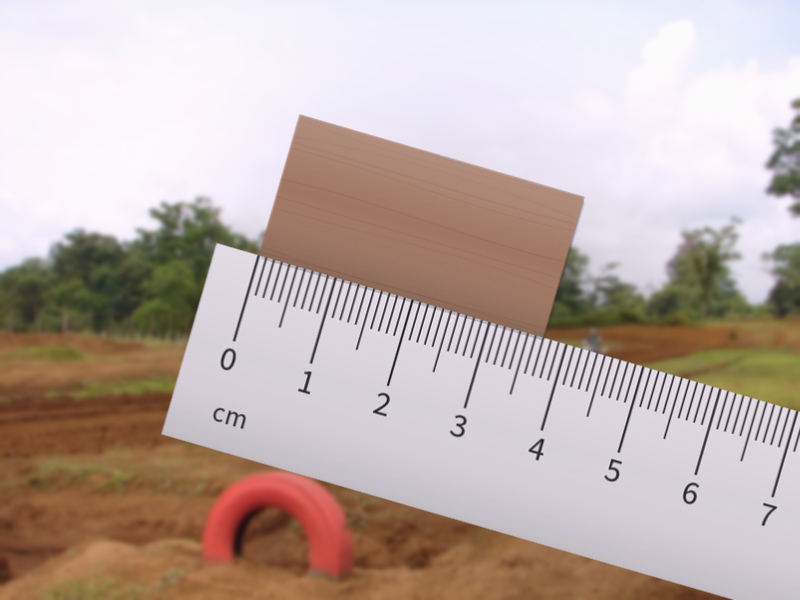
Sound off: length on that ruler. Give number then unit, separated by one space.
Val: 3.7 cm
